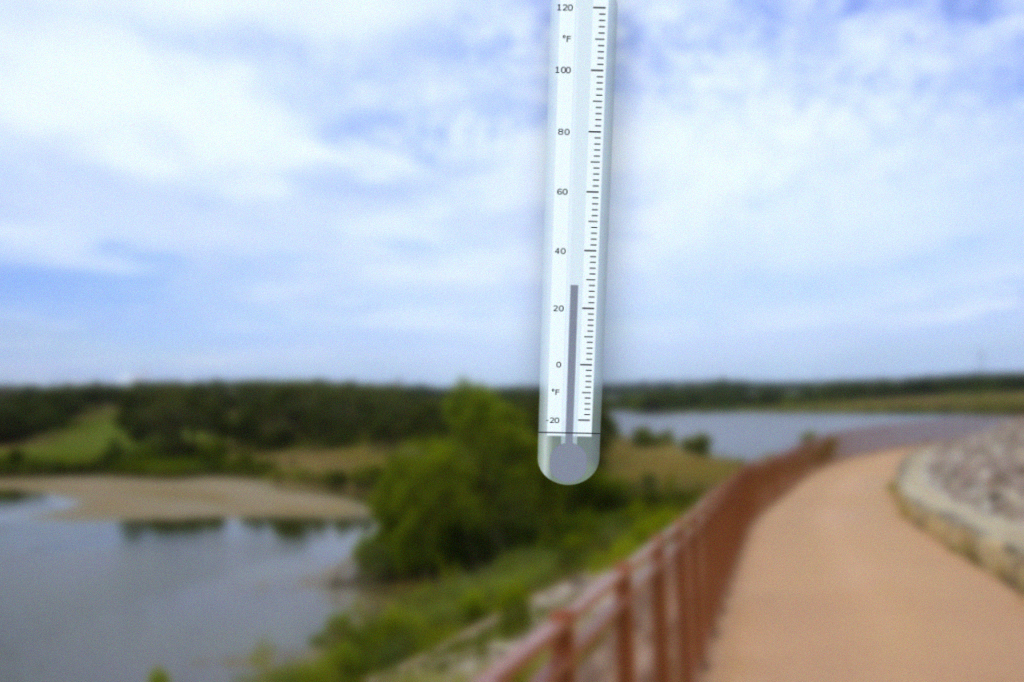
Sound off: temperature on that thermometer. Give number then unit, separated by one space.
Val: 28 °F
